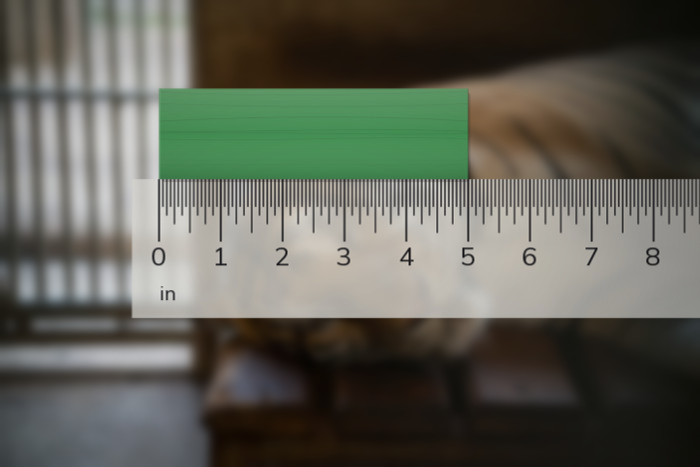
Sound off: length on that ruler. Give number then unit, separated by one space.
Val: 5 in
